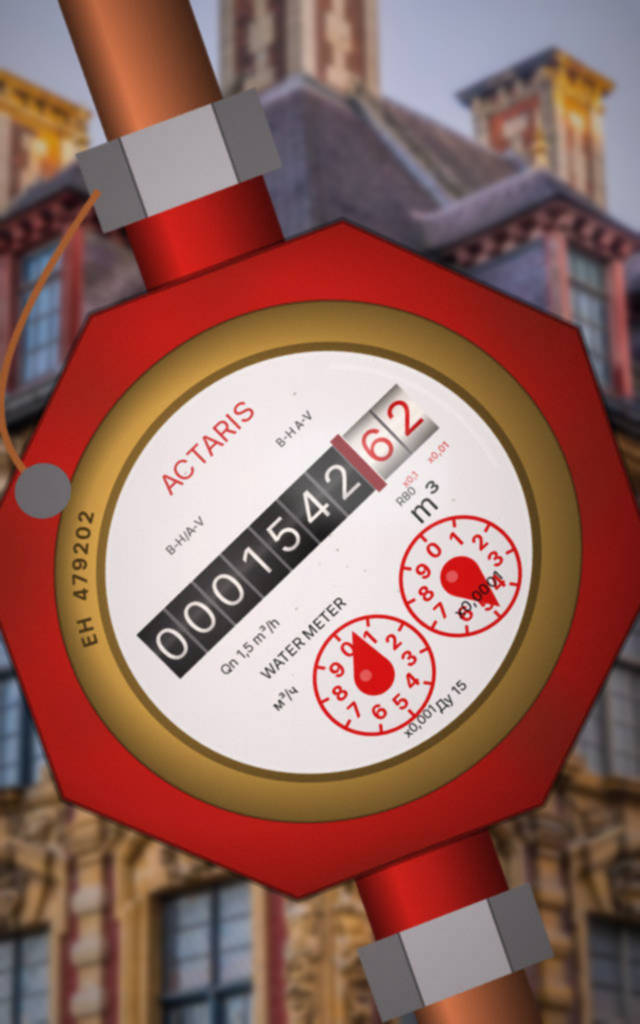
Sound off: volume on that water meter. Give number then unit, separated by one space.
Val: 1542.6204 m³
